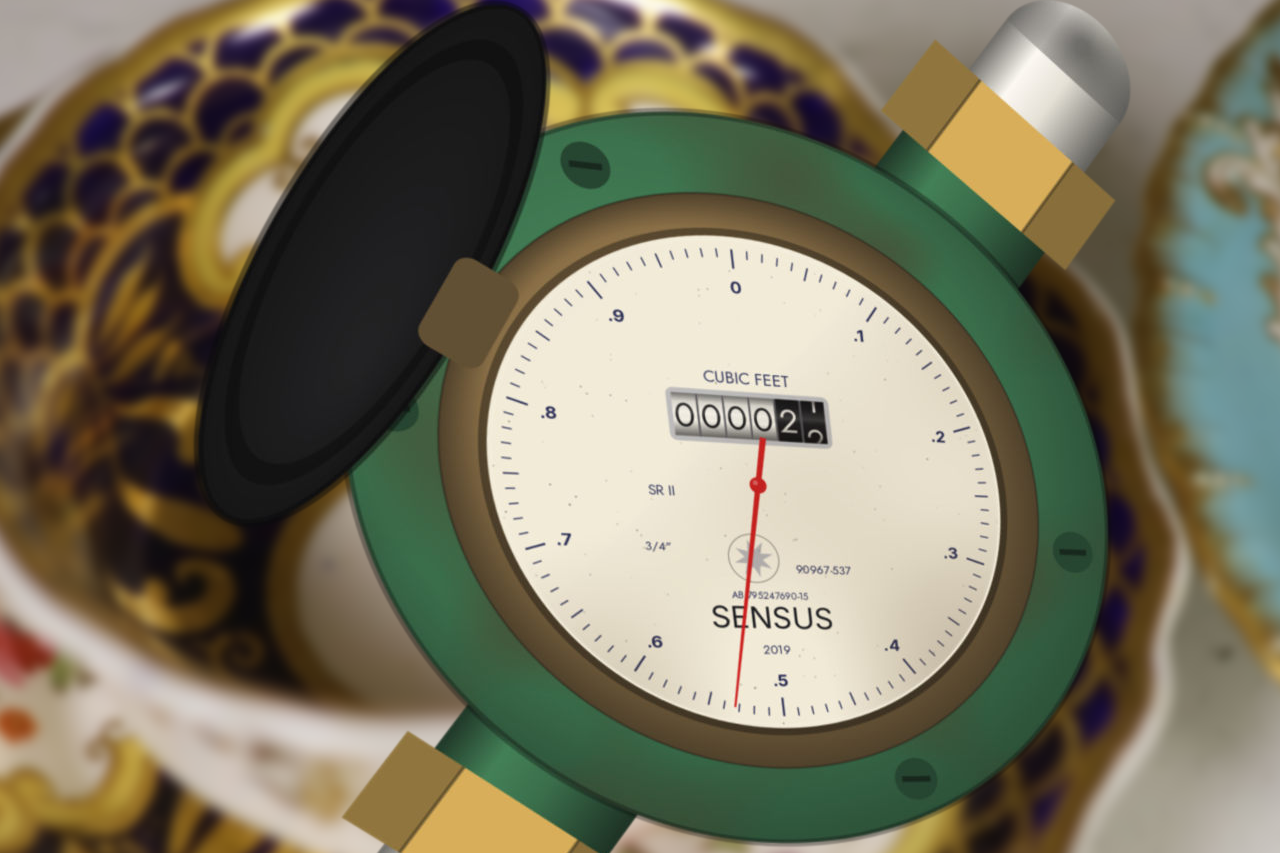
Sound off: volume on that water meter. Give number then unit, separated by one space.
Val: 21.53 ft³
